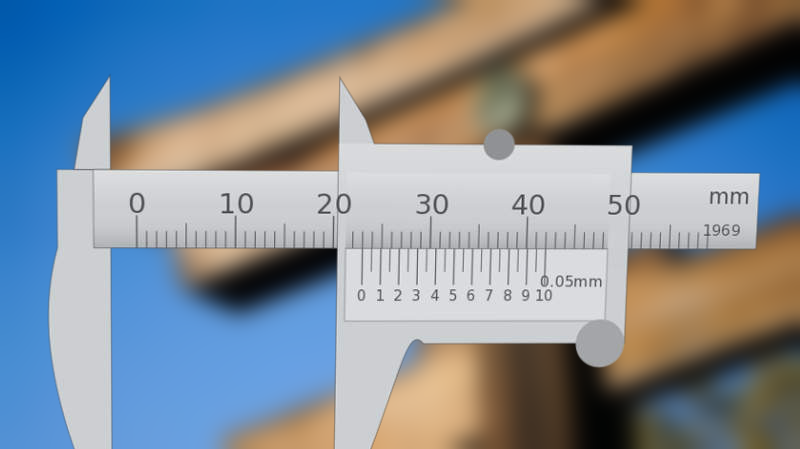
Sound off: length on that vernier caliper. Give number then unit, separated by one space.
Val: 23.0 mm
